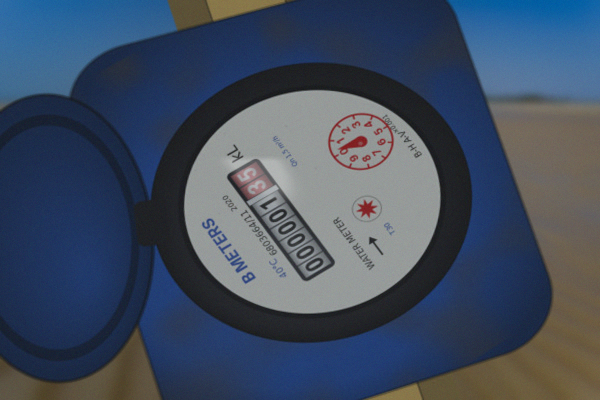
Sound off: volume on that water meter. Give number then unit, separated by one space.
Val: 1.350 kL
